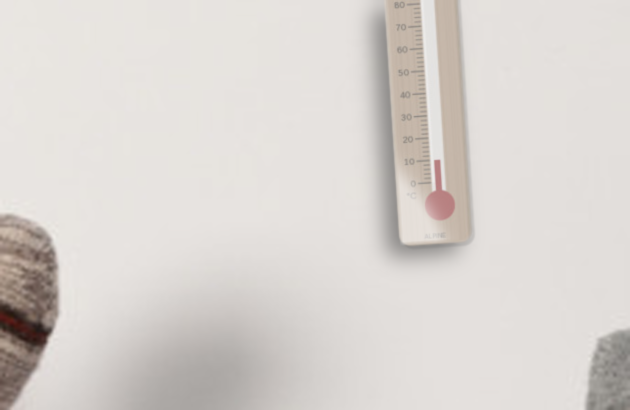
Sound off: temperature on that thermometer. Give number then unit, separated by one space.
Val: 10 °C
